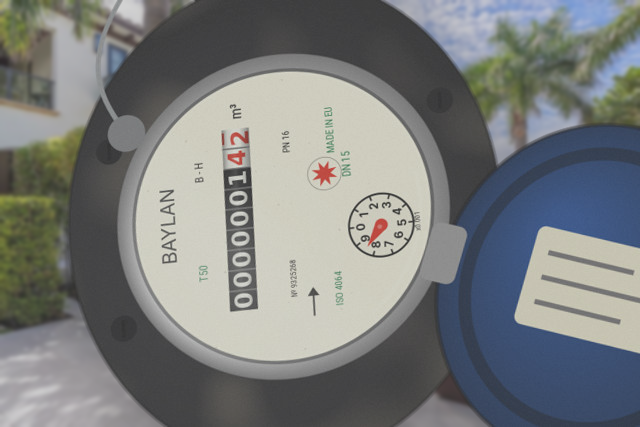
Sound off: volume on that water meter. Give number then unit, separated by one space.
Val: 1.418 m³
